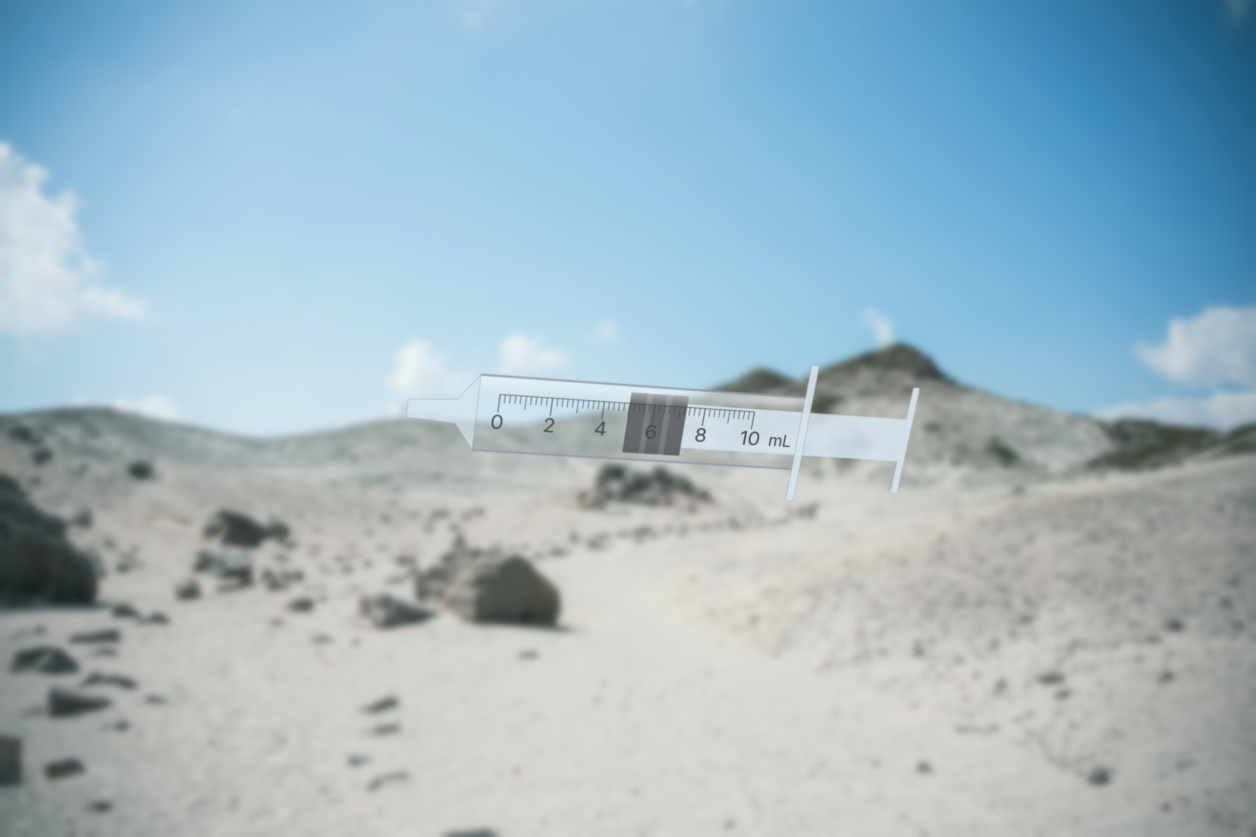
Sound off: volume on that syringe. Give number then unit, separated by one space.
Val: 5 mL
